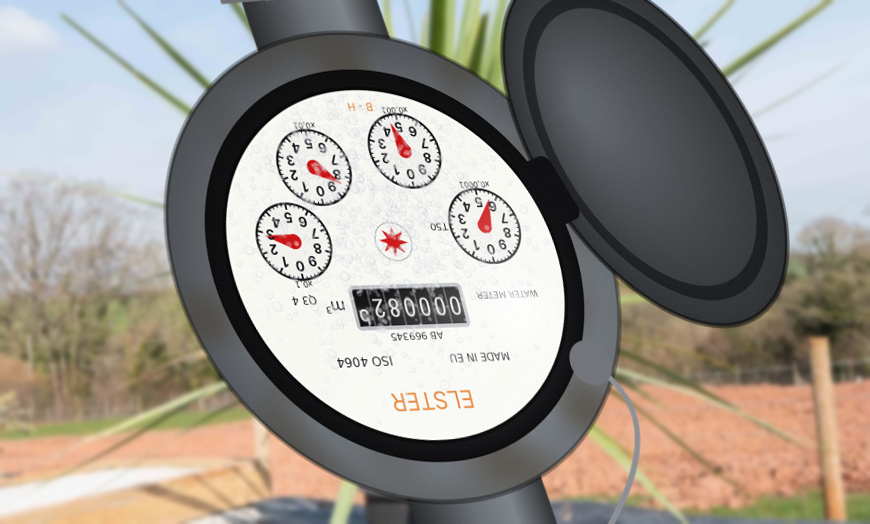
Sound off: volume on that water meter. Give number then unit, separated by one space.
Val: 825.2845 m³
